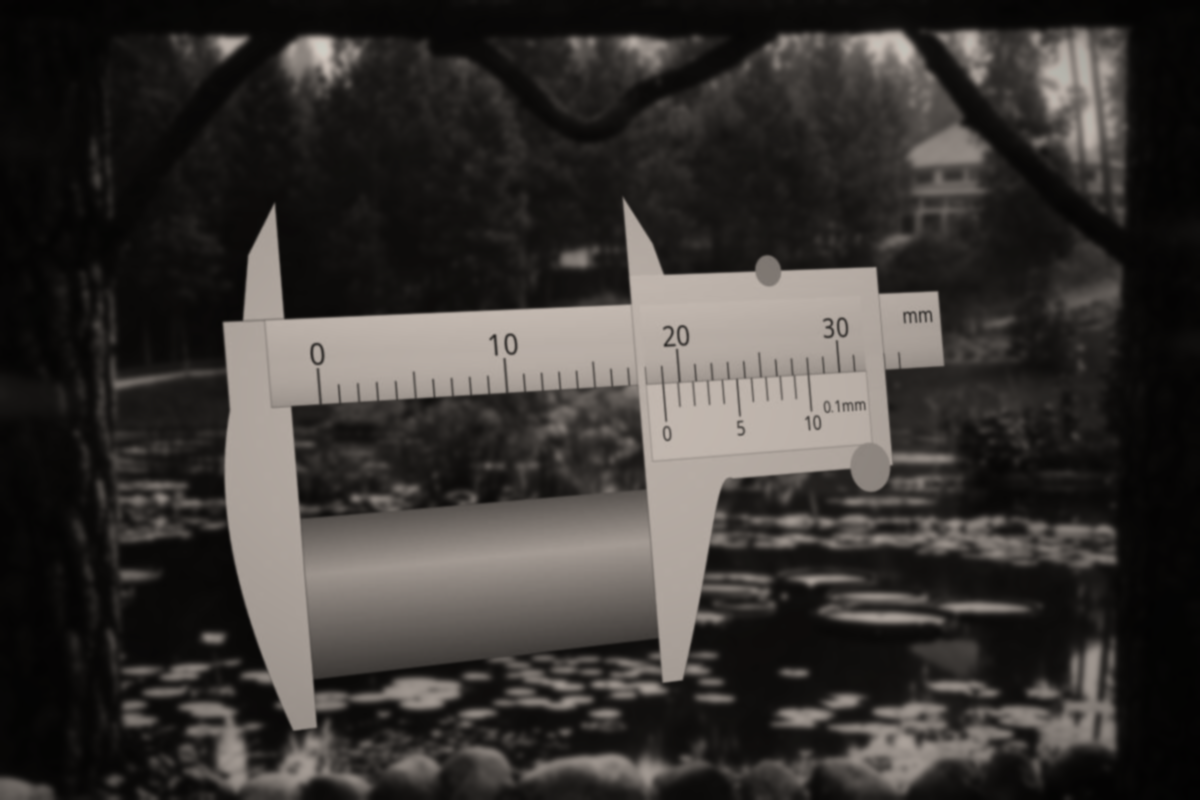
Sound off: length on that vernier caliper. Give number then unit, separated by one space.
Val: 19.0 mm
